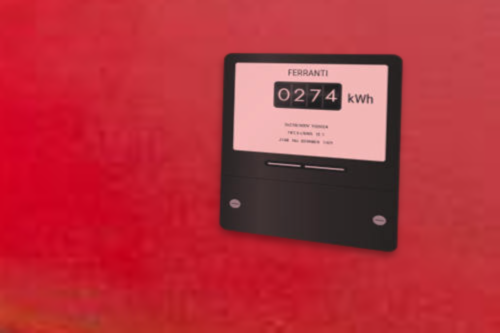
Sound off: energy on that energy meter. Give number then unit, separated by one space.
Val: 274 kWh
